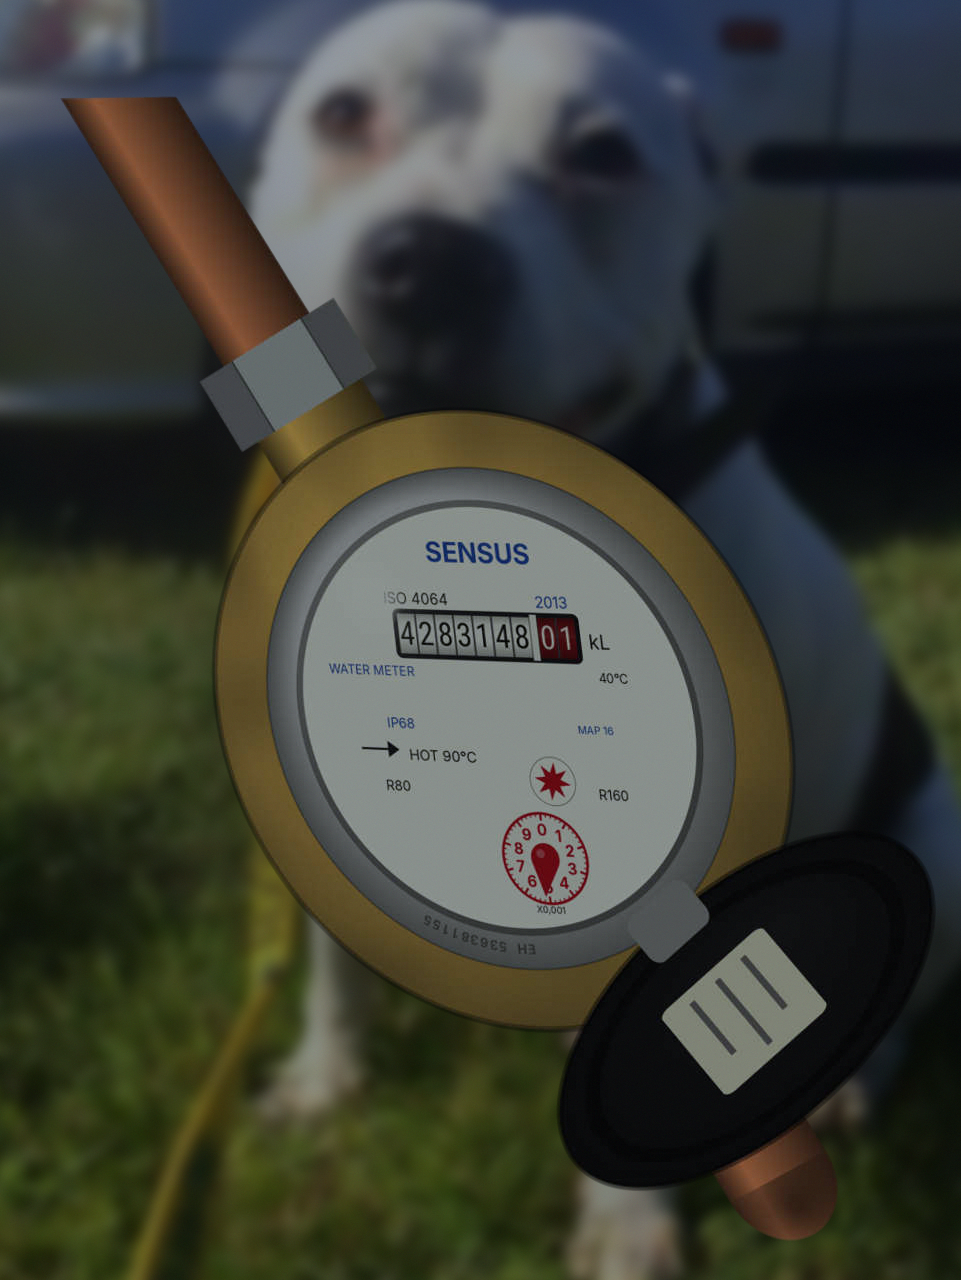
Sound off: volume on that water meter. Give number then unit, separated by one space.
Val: 4283148.015 kL
